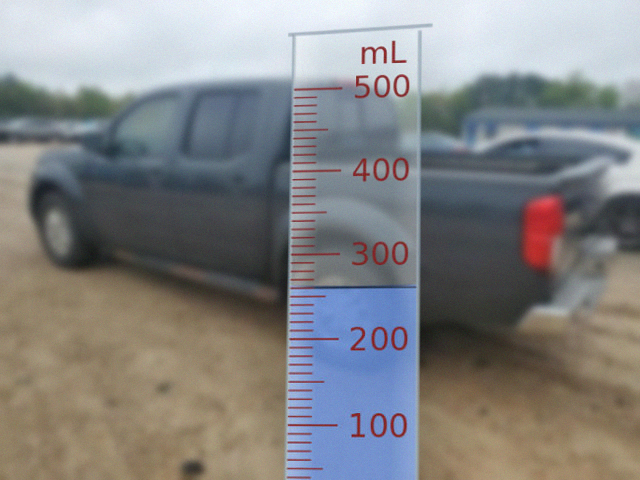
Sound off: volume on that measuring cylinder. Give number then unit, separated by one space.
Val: 260 mL
